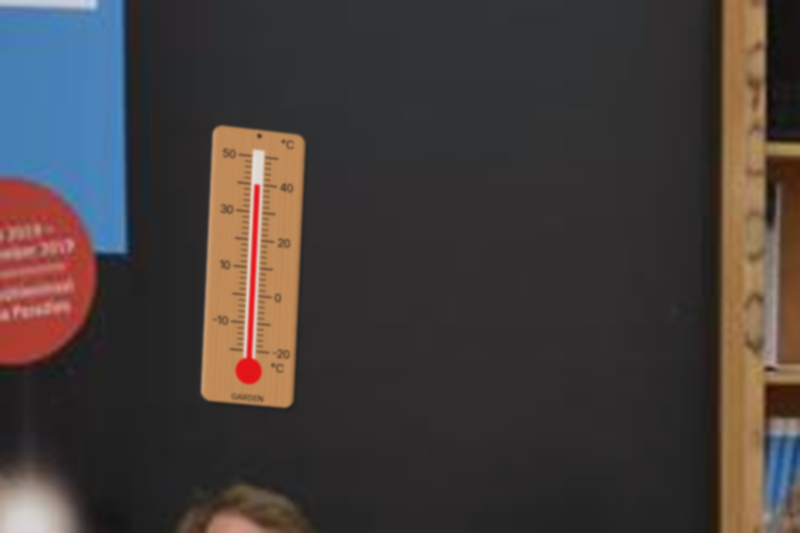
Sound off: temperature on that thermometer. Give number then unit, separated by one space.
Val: 40 °C
